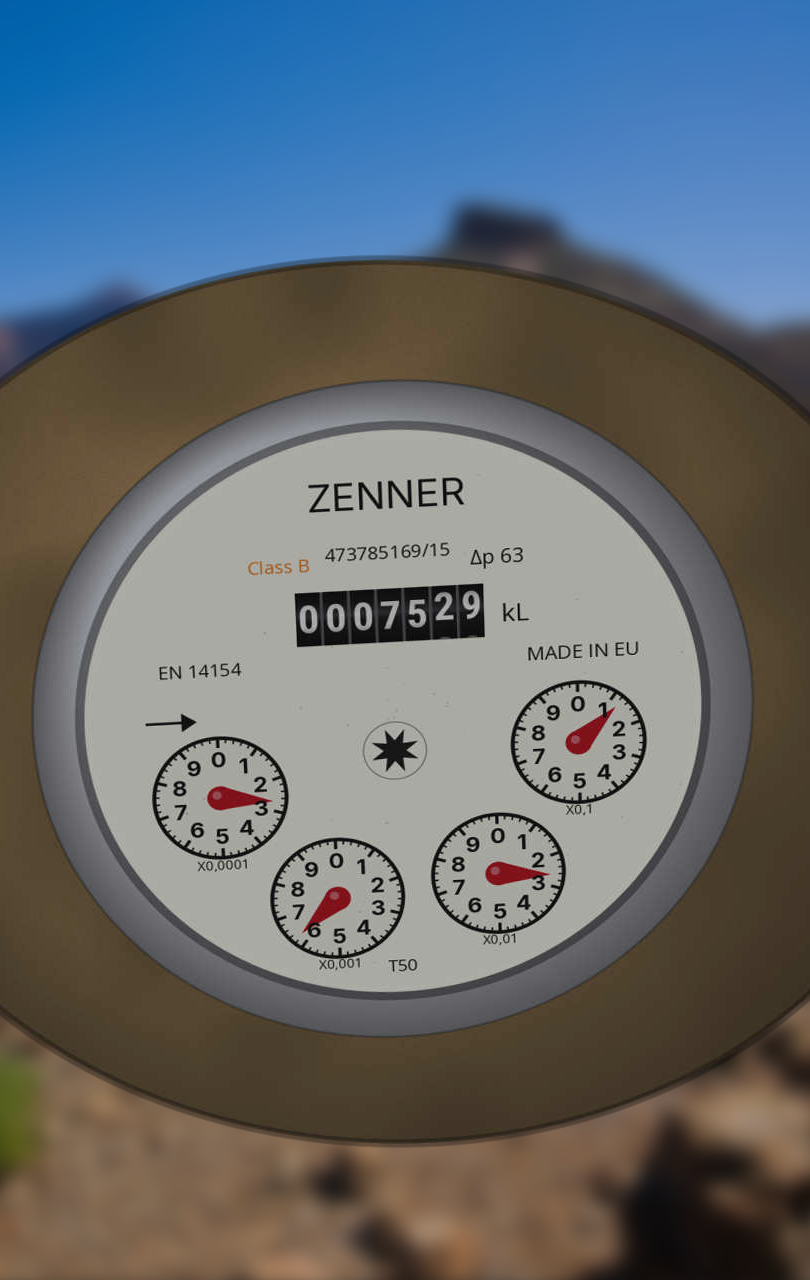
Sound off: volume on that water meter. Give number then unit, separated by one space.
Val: 7529.1262 kL
